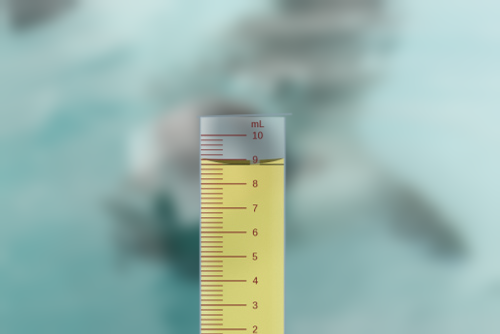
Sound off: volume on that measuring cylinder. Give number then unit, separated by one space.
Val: 8.8 mL
